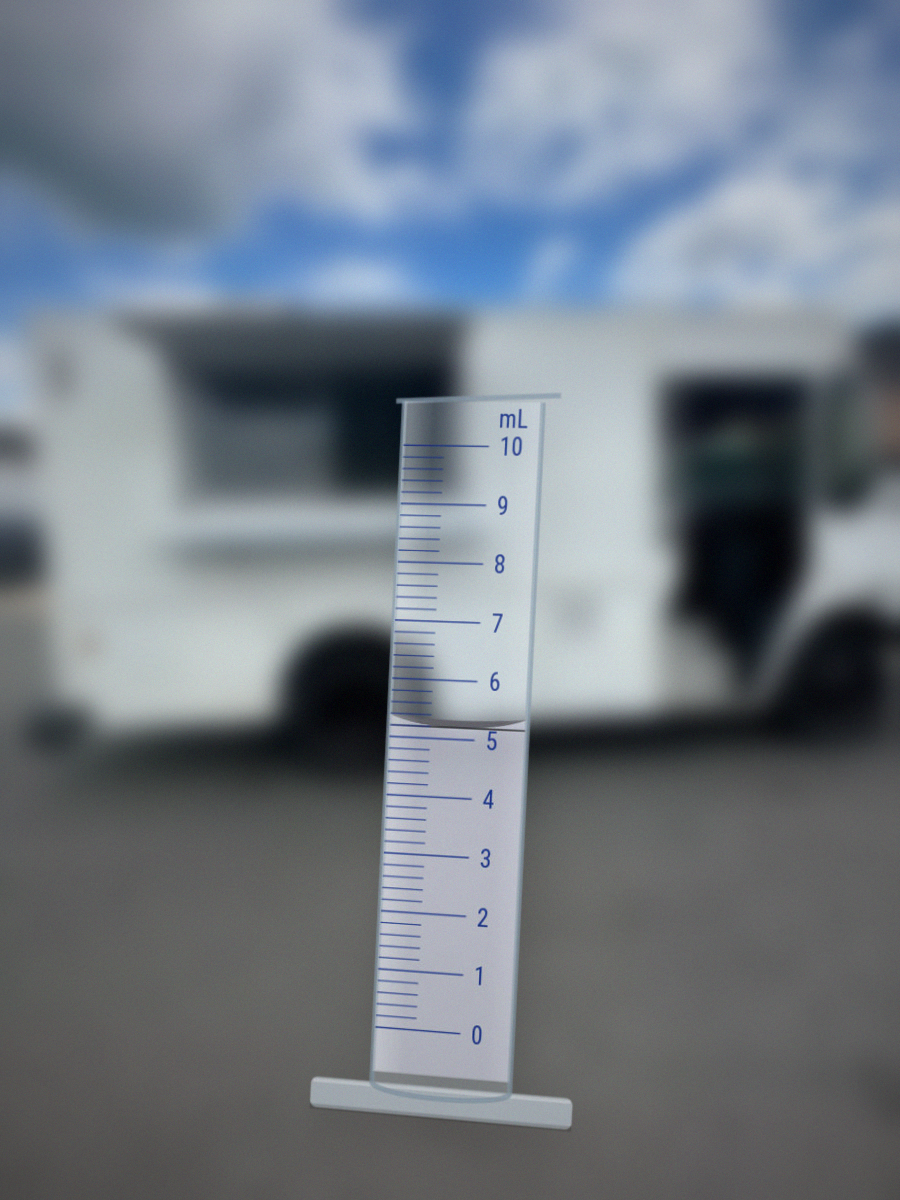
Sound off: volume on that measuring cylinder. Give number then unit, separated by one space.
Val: 5.2 mL
